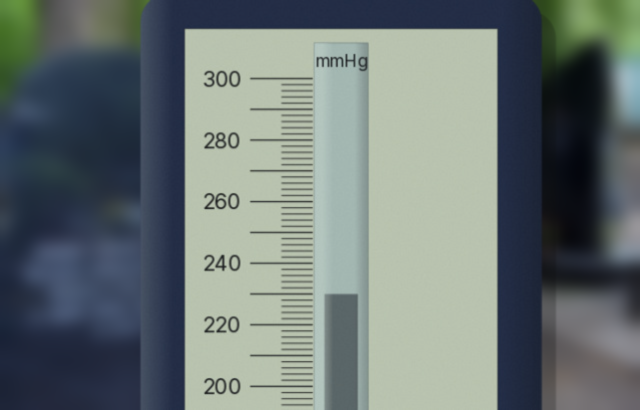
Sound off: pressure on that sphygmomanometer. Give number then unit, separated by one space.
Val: 230 mmHg
